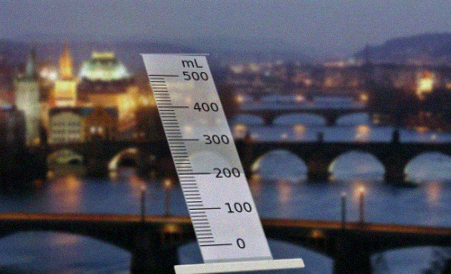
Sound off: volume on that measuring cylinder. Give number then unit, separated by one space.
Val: 200 mL
